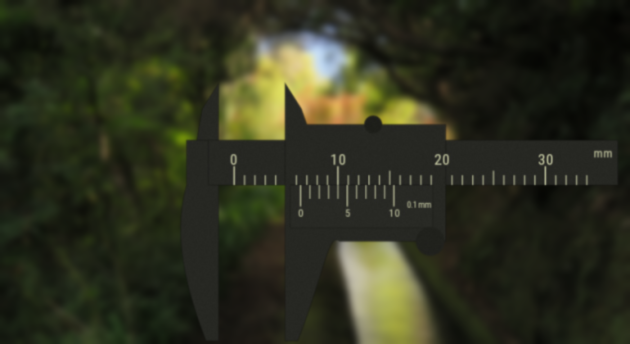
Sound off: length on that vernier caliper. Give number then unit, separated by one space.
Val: 6.4 mm
